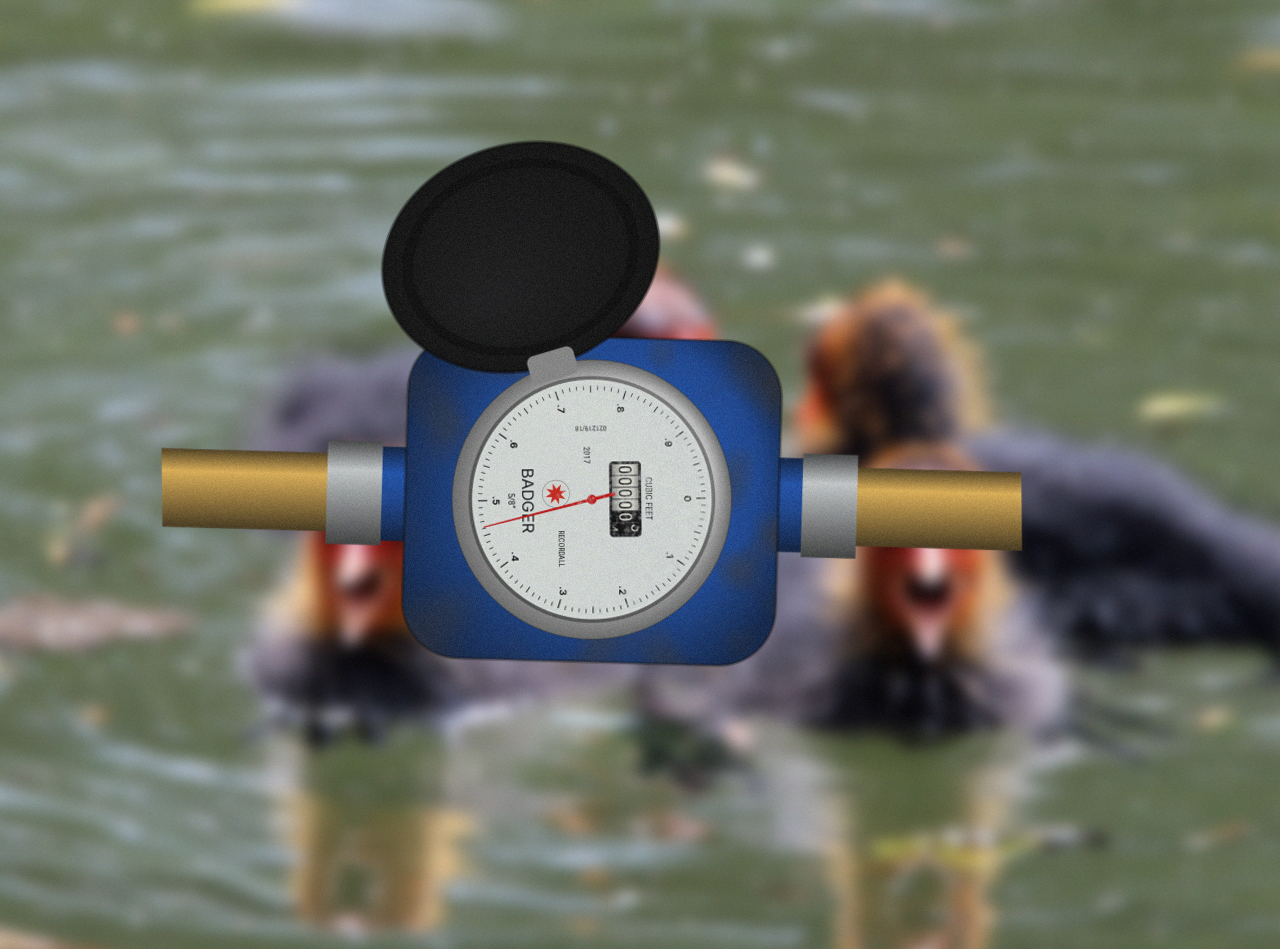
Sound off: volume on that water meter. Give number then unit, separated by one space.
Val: 3.46 ft³
